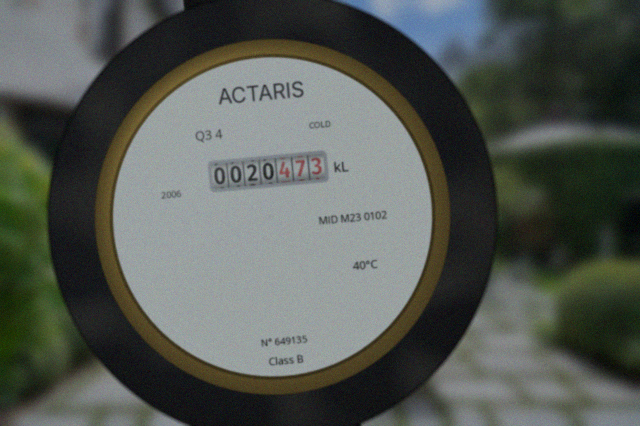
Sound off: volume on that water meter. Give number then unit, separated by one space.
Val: 20.473 kL
